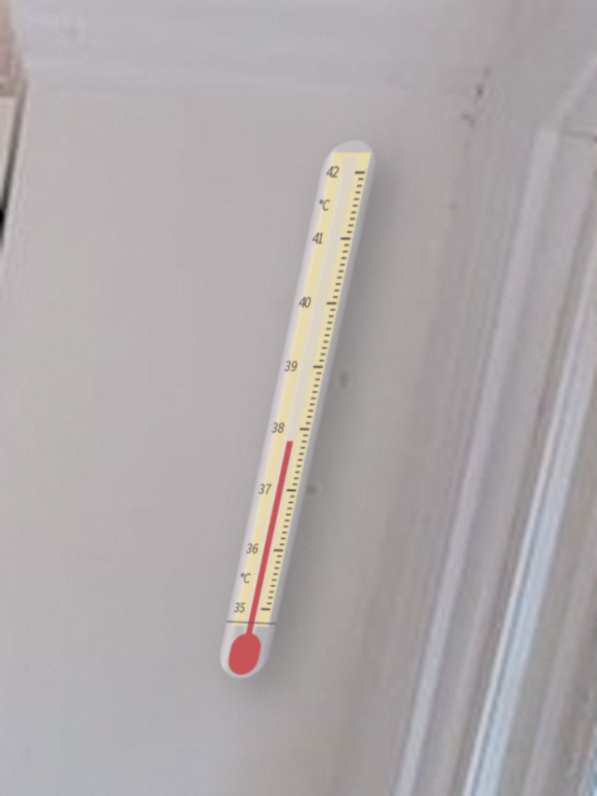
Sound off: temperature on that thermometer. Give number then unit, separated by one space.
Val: 37.8 °C
